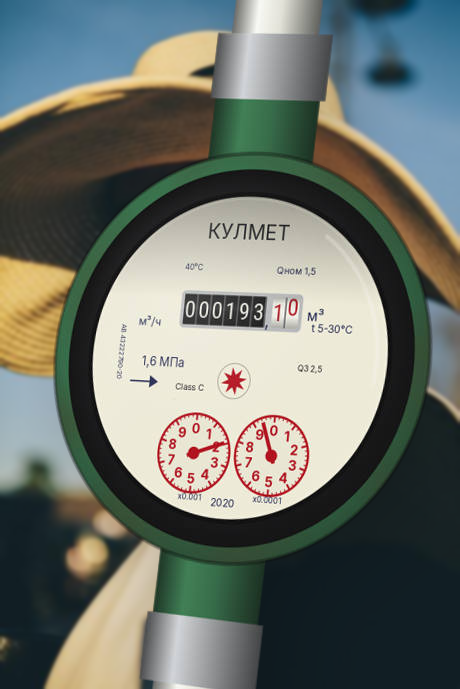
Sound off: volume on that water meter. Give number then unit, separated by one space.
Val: 193.1019 m³
